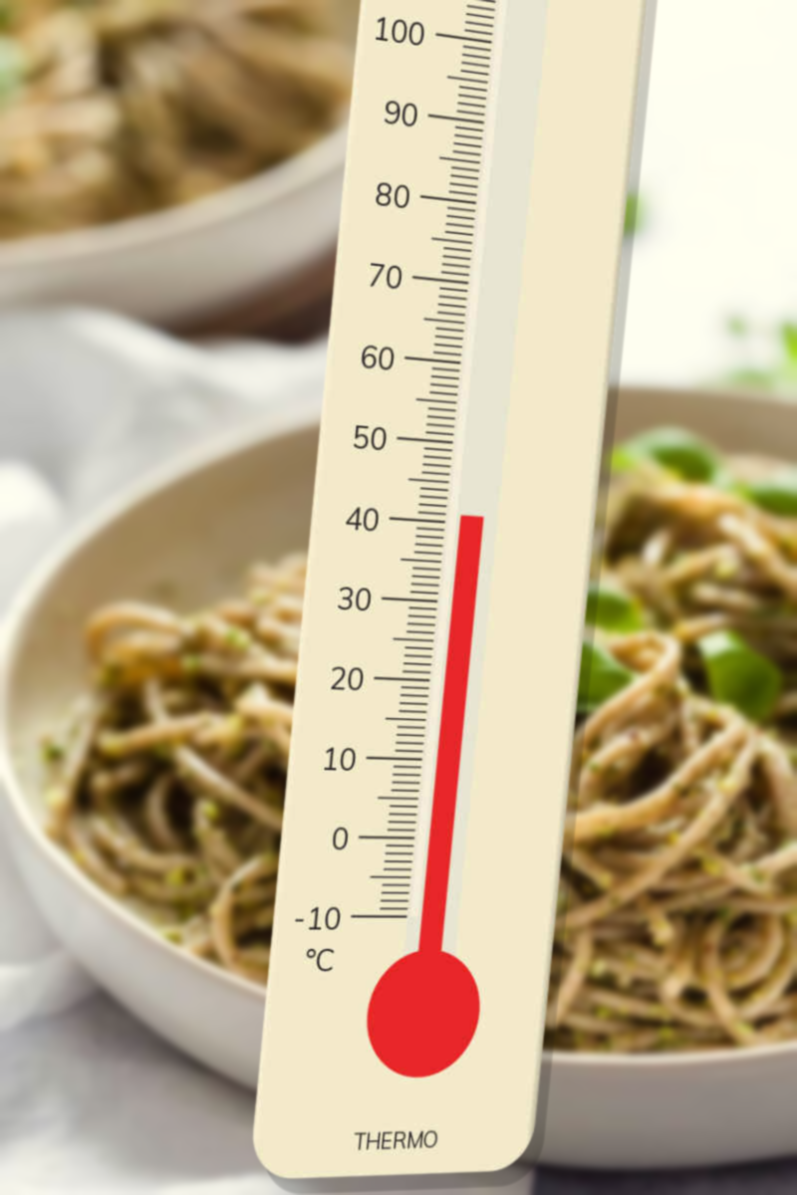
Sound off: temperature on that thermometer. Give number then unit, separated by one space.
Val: 41 °C
